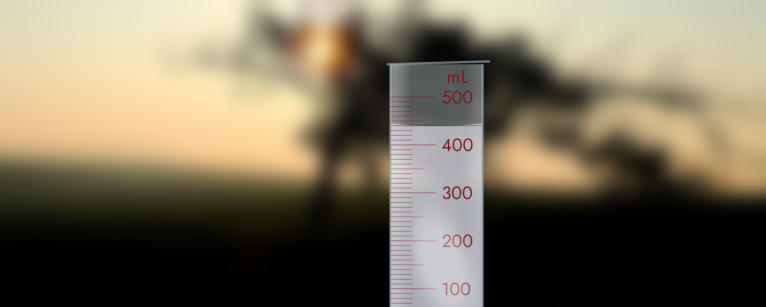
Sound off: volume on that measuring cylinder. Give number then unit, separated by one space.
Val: 440 mL
